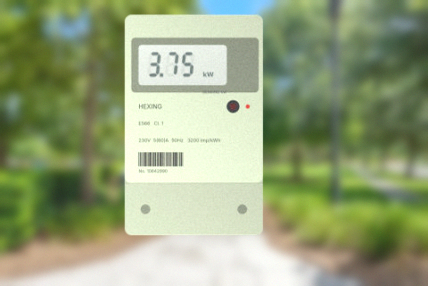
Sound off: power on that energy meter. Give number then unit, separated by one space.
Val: 3.75 kW
